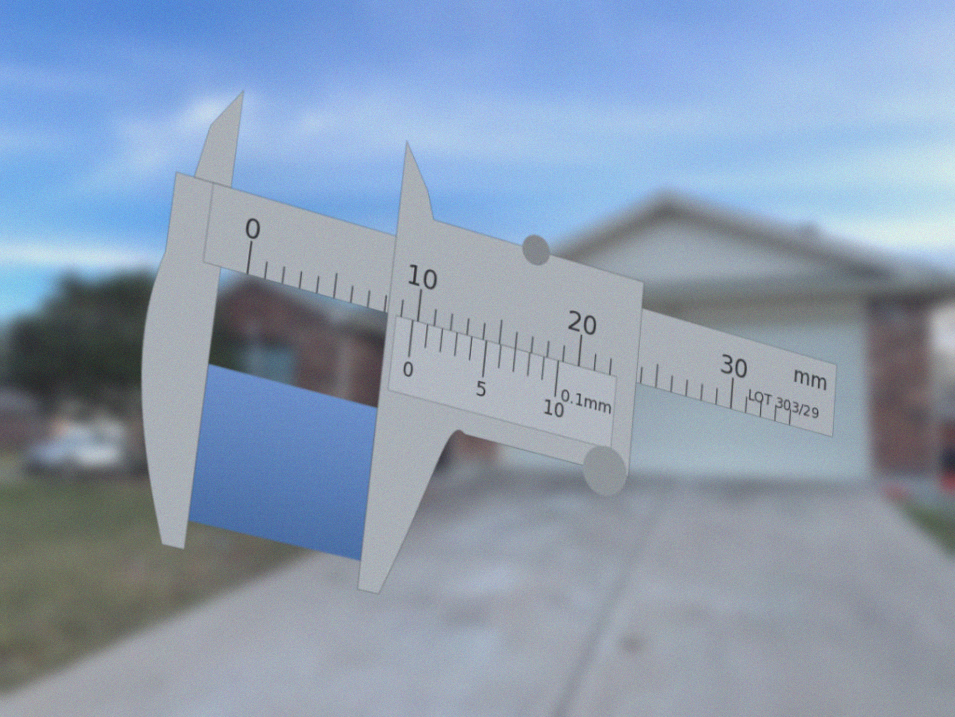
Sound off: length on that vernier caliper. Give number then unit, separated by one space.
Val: 9.7 mm
